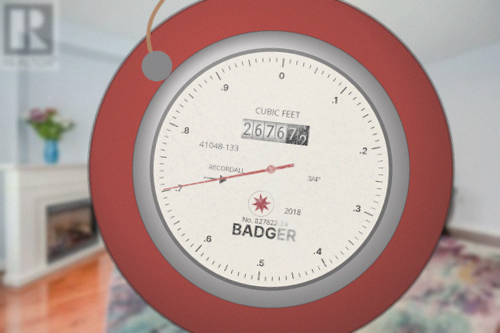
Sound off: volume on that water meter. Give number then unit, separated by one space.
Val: 267671.70 ft³
